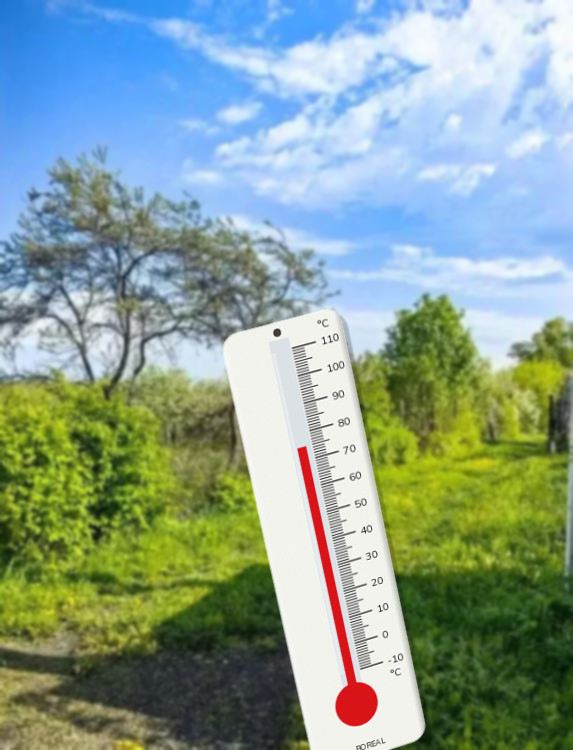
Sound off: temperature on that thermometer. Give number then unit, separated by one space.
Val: 75 °C
